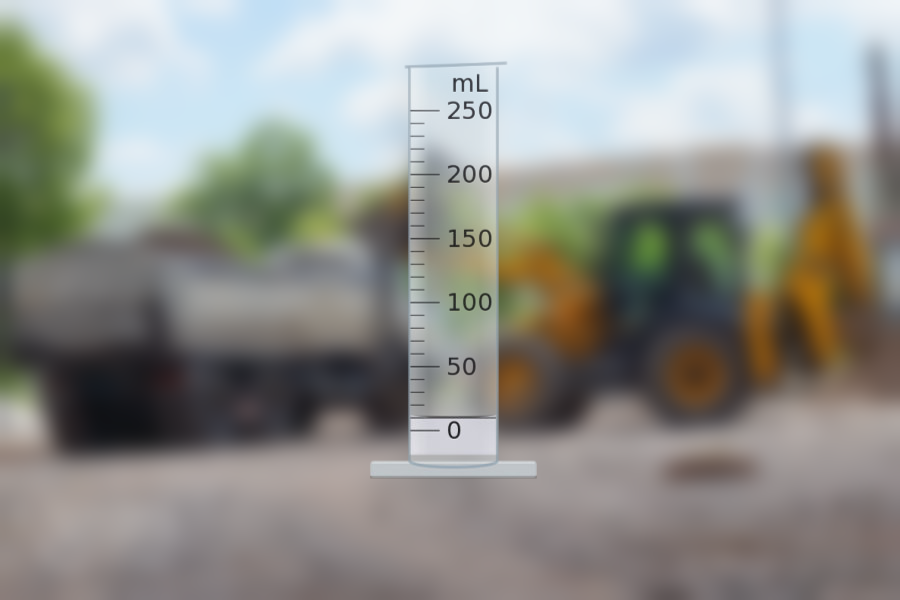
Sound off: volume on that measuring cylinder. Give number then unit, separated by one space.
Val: 10 mL
